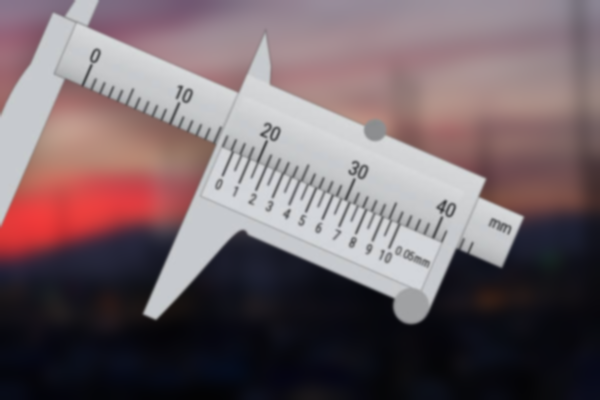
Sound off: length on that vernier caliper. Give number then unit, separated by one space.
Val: 17.2 mm
